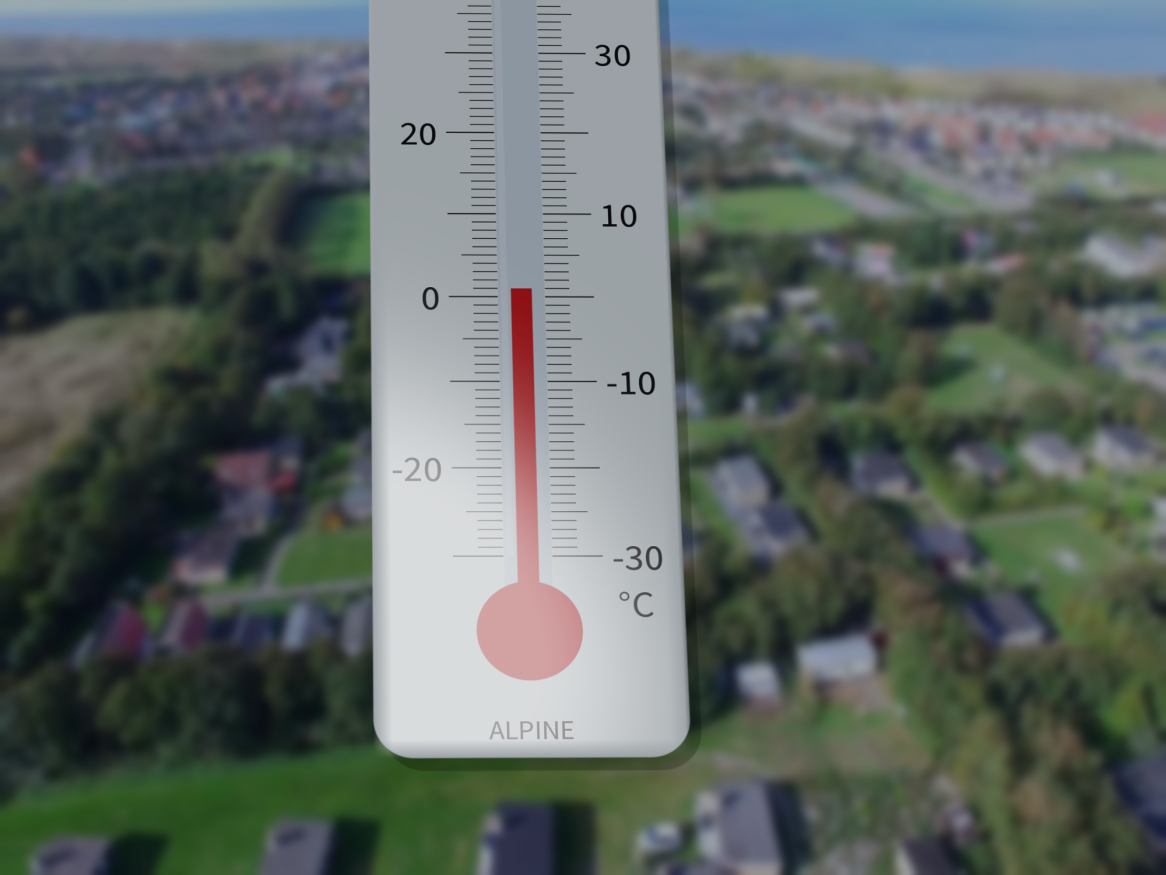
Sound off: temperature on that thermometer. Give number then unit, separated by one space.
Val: 1 °C
